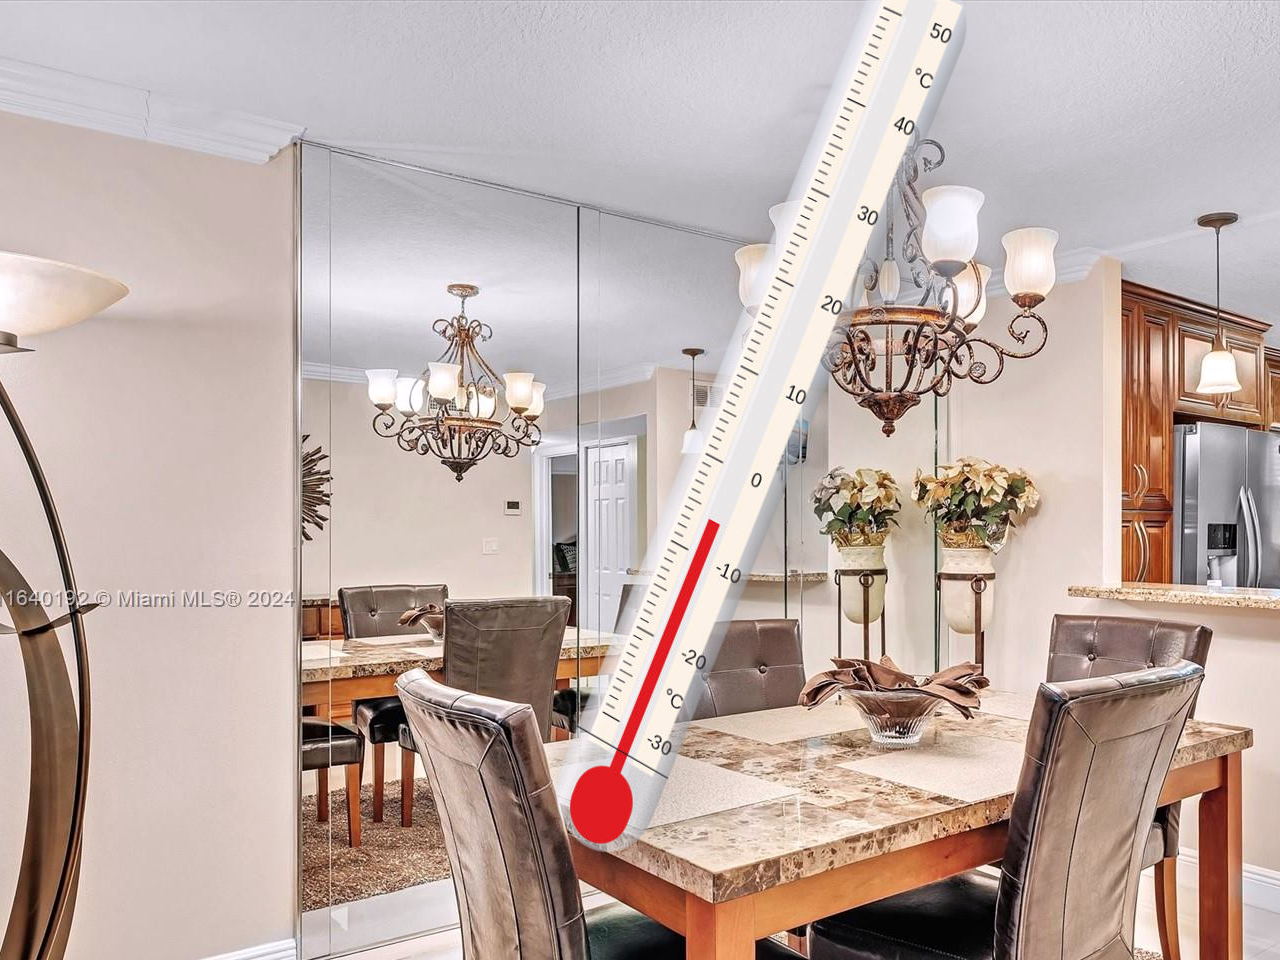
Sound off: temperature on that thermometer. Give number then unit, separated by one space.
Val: -6 °C
